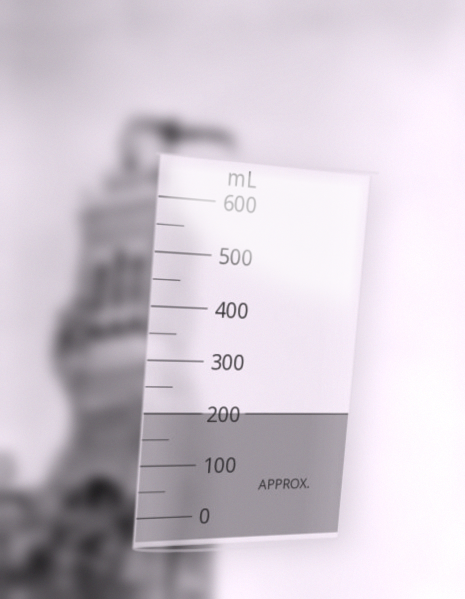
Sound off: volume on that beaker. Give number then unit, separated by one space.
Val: 200 mL
